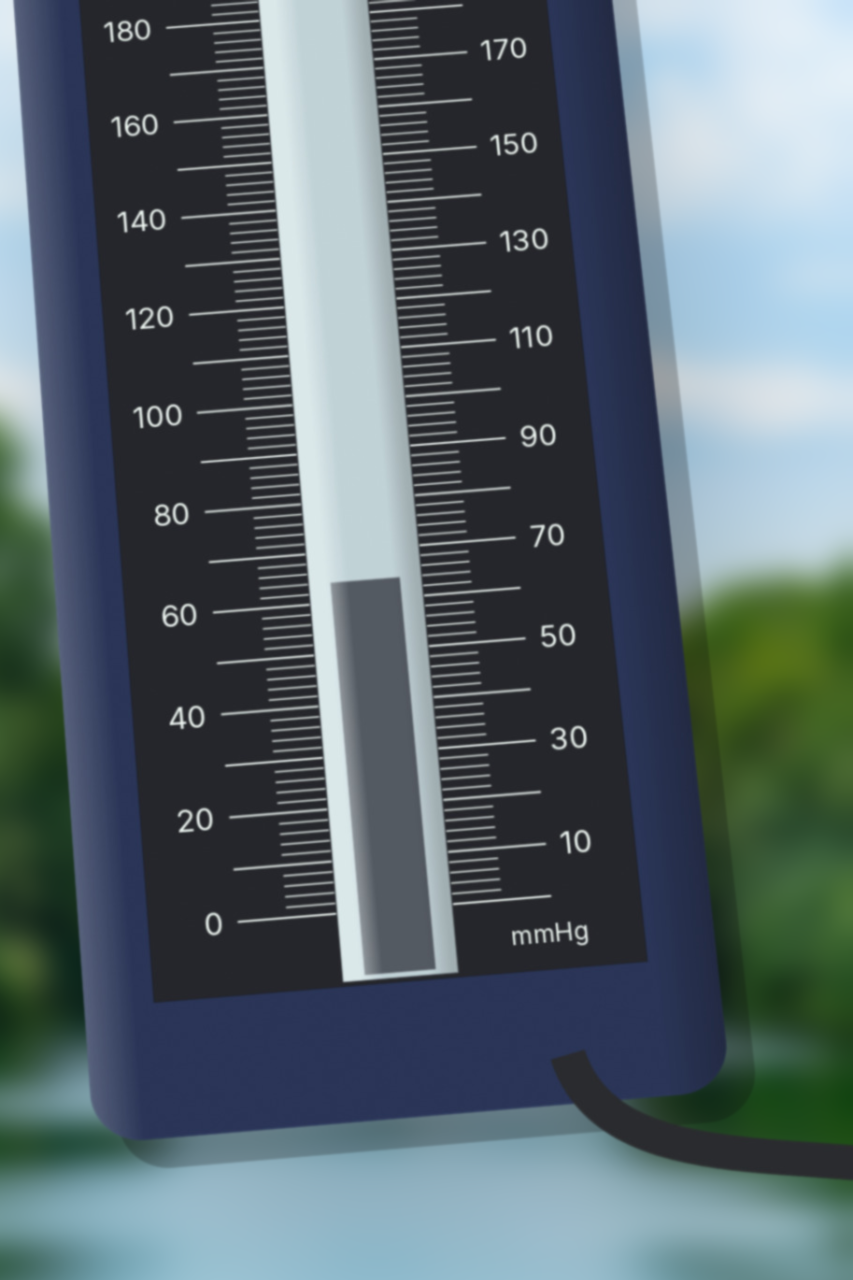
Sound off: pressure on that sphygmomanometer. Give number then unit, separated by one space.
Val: 64 mmHg
